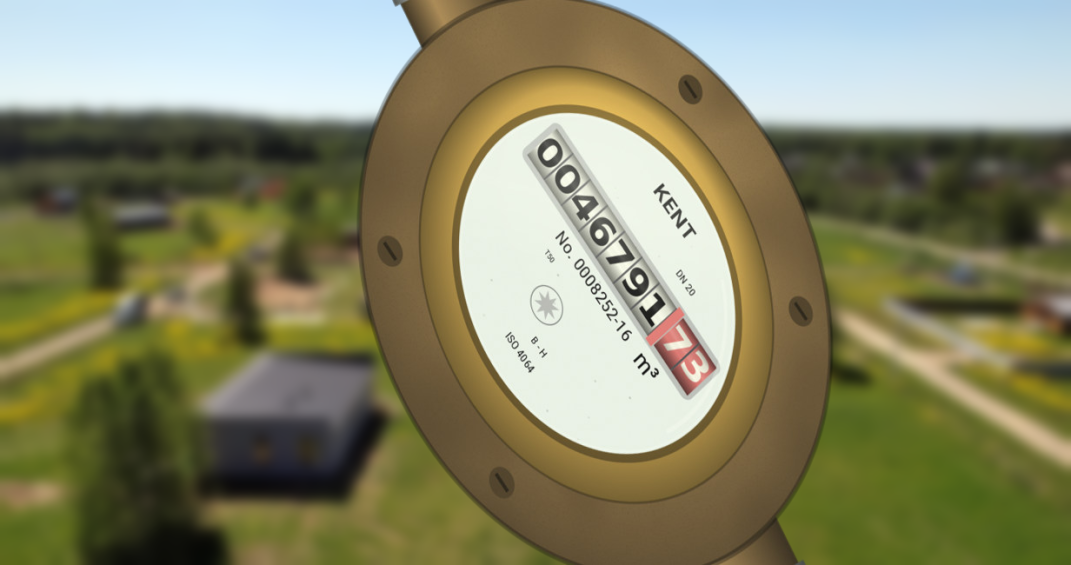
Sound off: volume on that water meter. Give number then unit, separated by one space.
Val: 46791.73 m³
